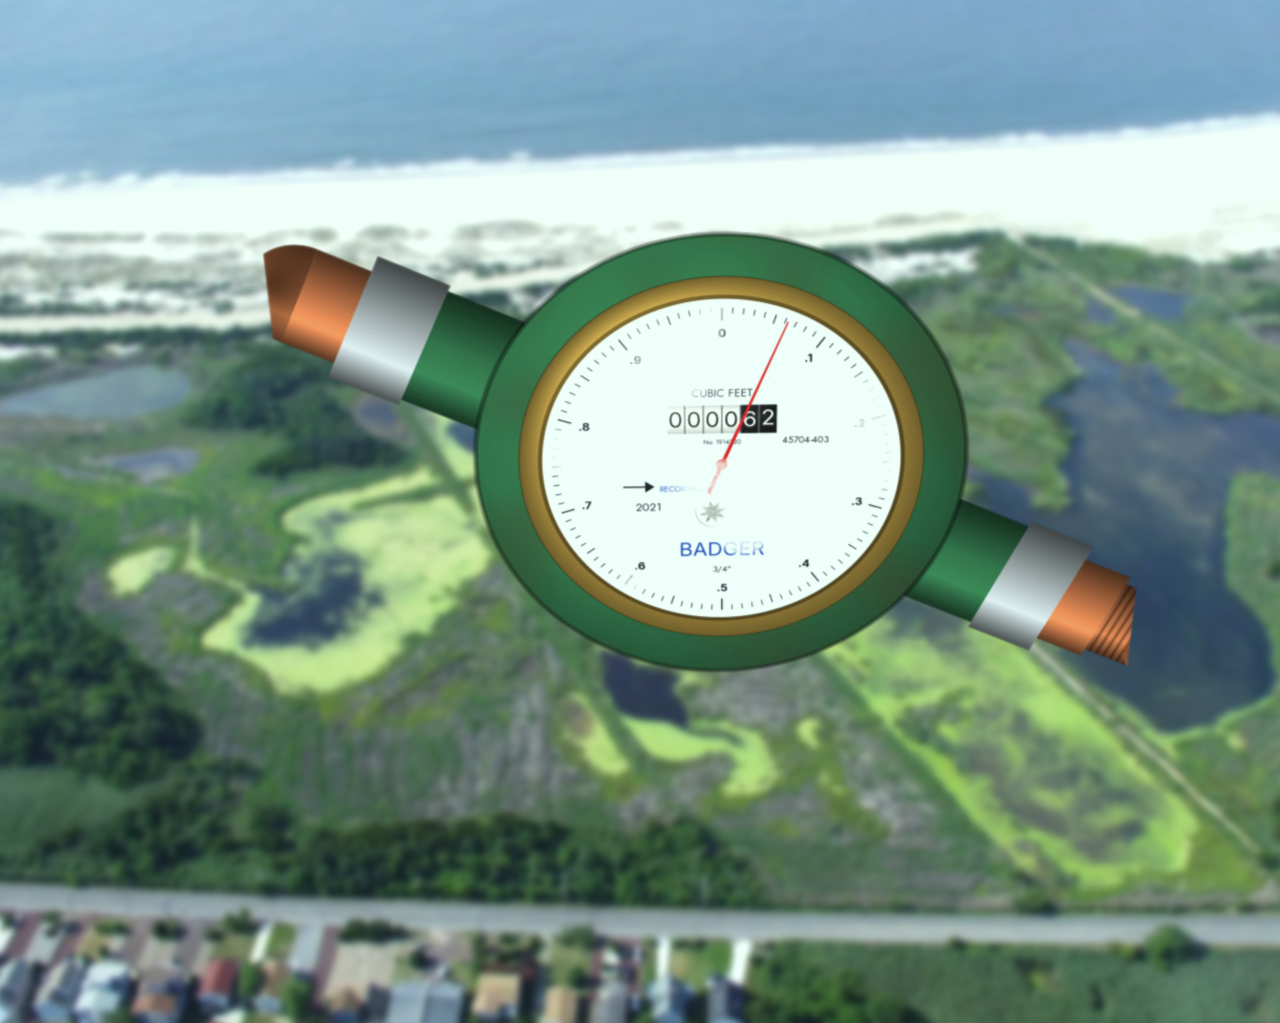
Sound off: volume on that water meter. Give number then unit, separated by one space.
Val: 62.06 ft³
